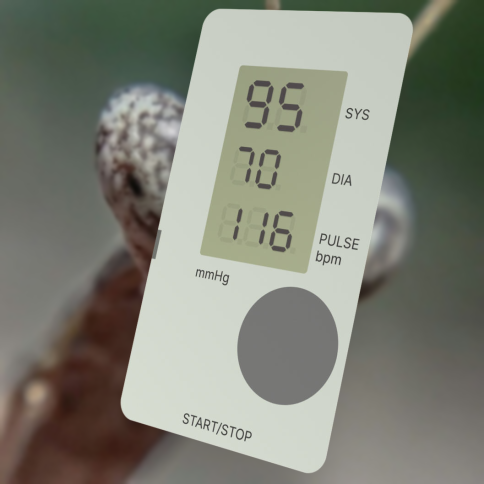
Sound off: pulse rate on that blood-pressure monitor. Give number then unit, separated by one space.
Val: 116 bpm
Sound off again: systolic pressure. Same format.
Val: 95 mmHg
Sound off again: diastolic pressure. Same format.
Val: 70 mmHg
